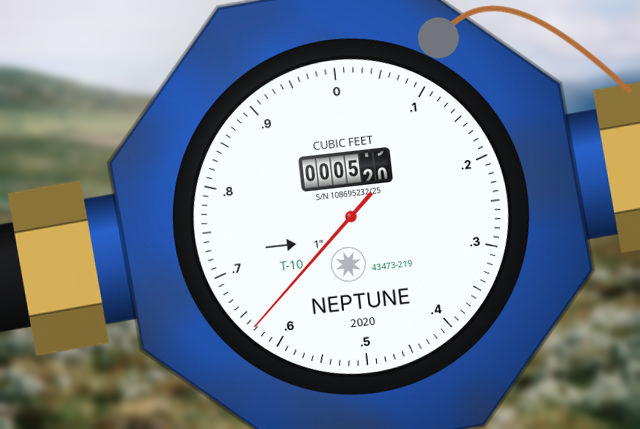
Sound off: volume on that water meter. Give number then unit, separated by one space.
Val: 519.63 ft³
